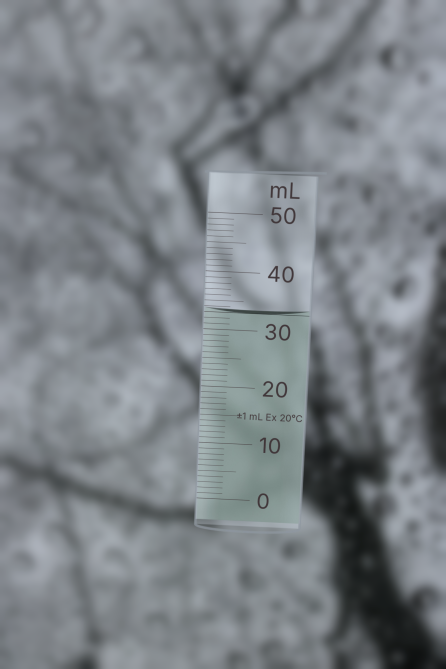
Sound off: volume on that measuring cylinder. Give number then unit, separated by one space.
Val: 33 mL
